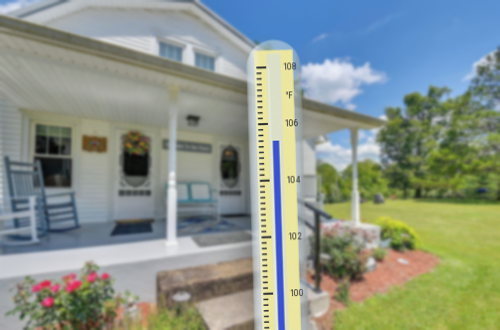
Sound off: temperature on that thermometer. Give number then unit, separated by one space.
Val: 105.4 °F
